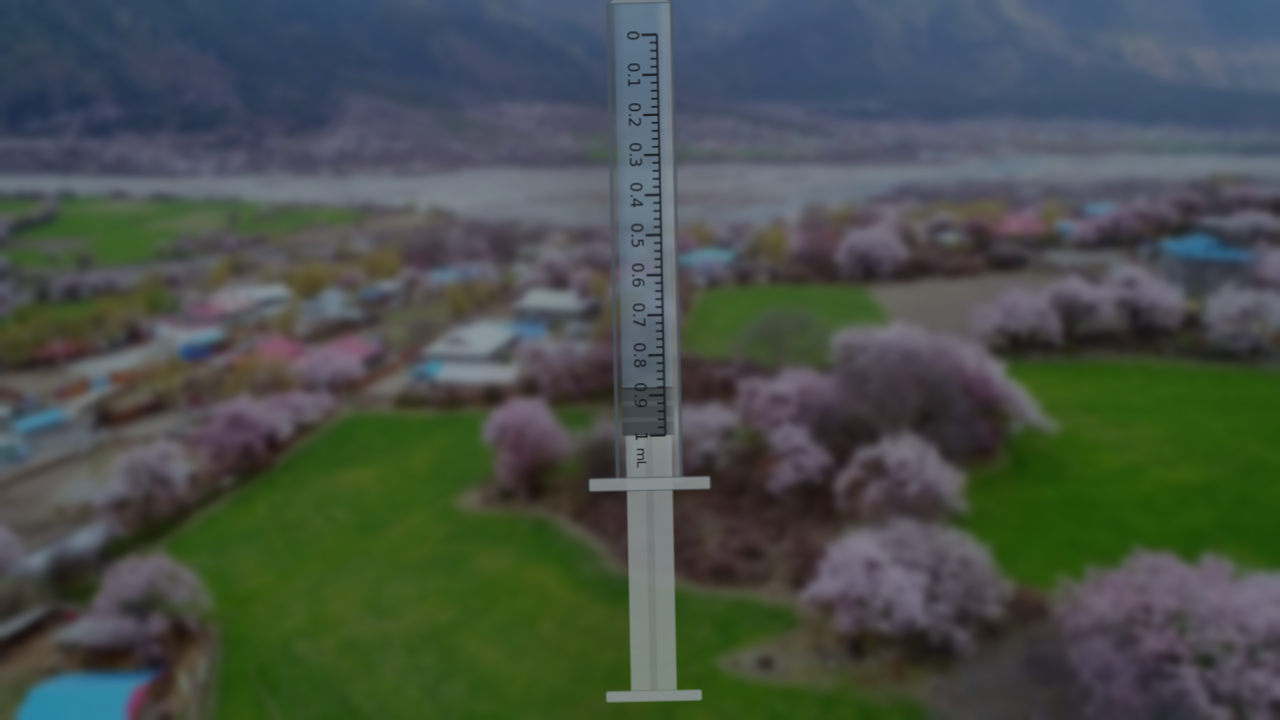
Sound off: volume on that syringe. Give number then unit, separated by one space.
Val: 0.88 mL
